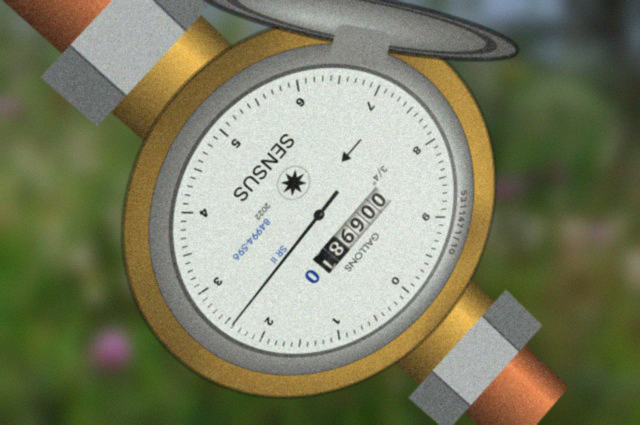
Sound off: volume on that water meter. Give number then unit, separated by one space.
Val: 69812.4 gal
